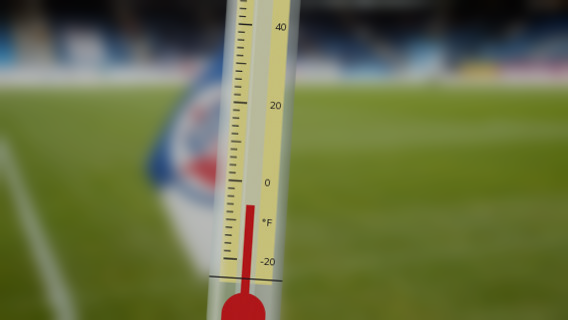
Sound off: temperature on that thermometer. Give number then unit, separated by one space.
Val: -6 °F
